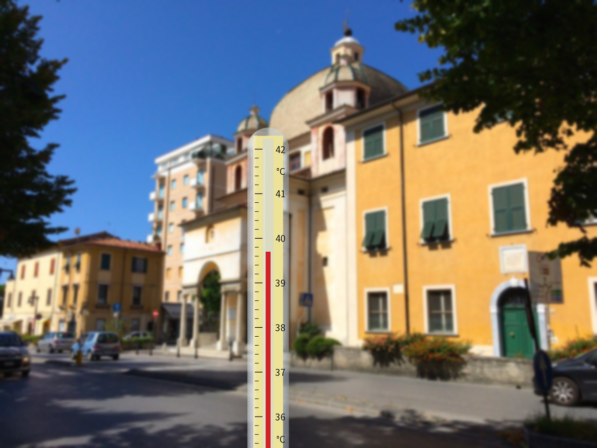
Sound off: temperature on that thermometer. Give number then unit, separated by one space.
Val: 39.7 °C
